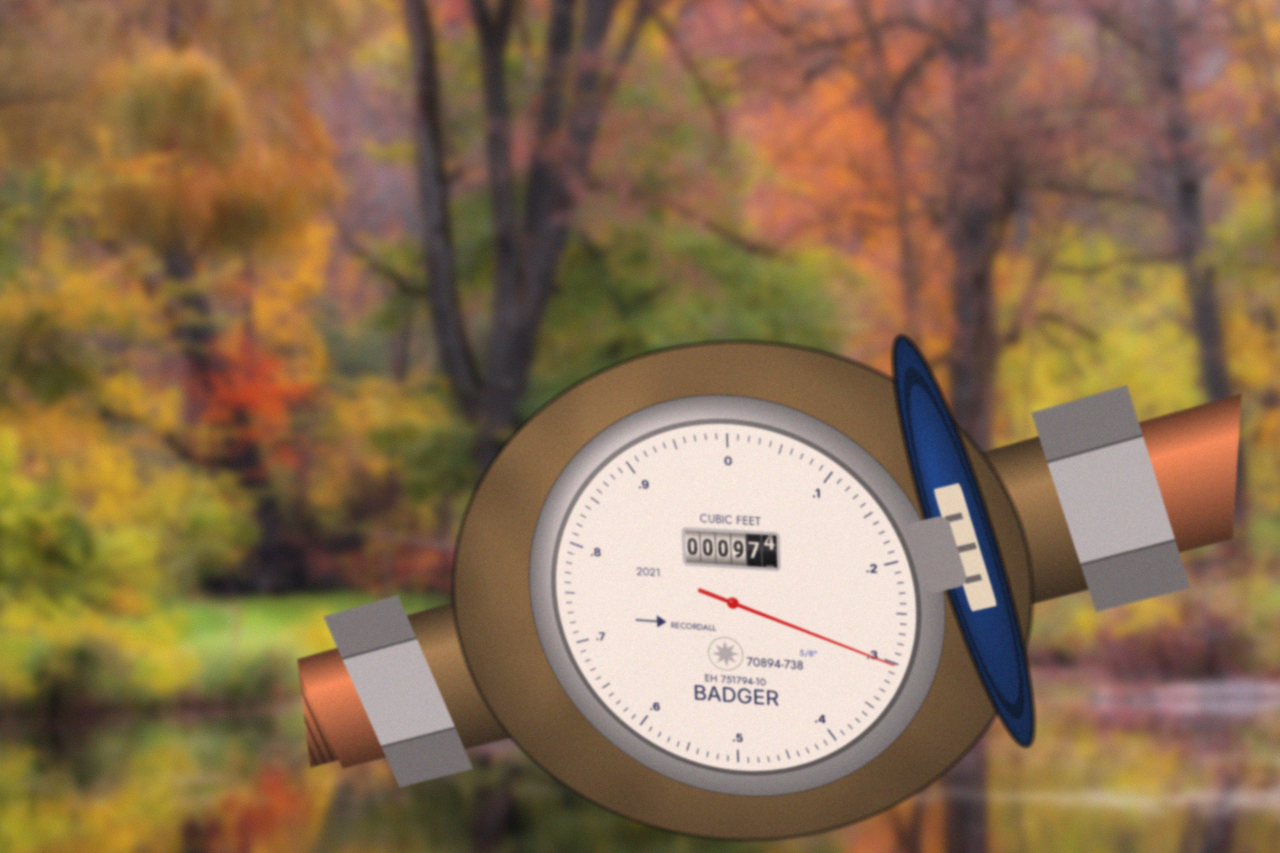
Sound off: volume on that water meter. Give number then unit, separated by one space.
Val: 974.30 ft³
